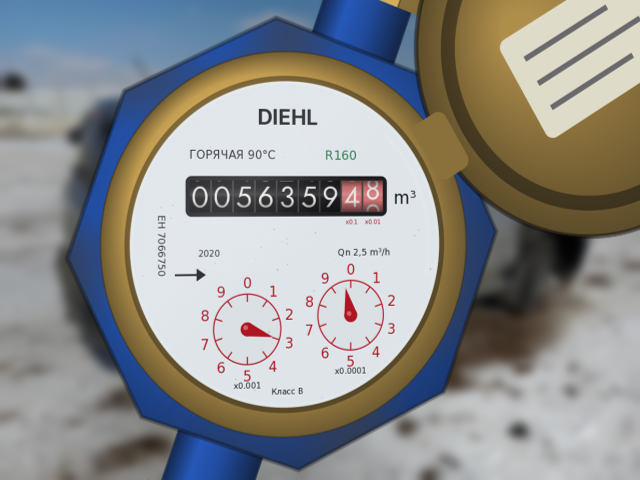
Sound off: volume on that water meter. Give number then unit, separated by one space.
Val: 56359.4829 m³
